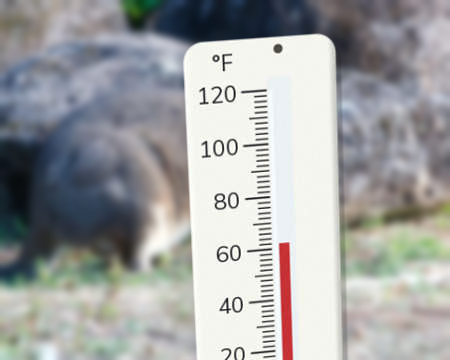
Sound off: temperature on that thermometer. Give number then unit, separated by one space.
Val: 62 °F
